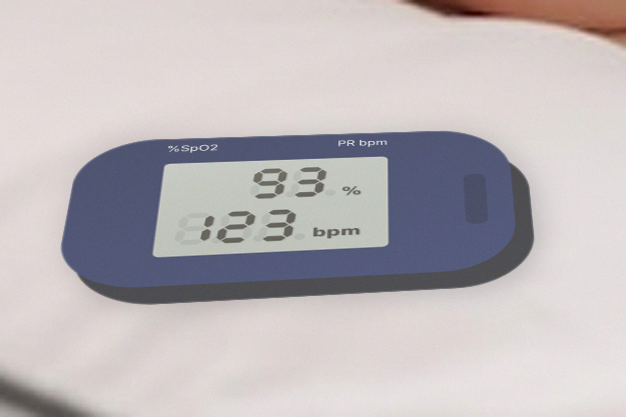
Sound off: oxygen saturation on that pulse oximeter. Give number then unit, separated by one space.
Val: 93 %
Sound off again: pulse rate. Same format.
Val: 123 bpm
